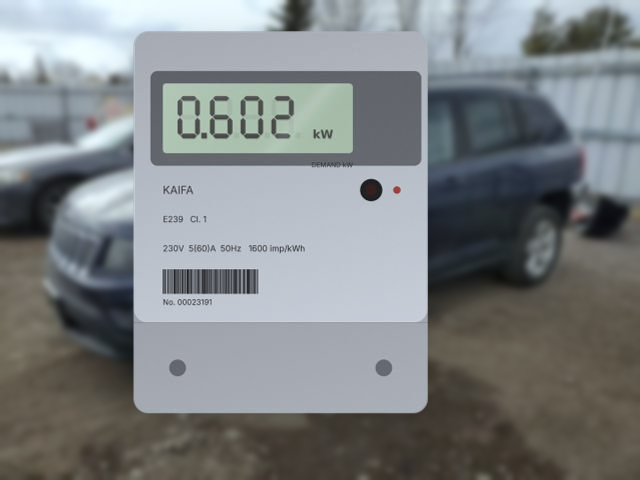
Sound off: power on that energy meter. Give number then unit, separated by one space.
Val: 0.602 kW
